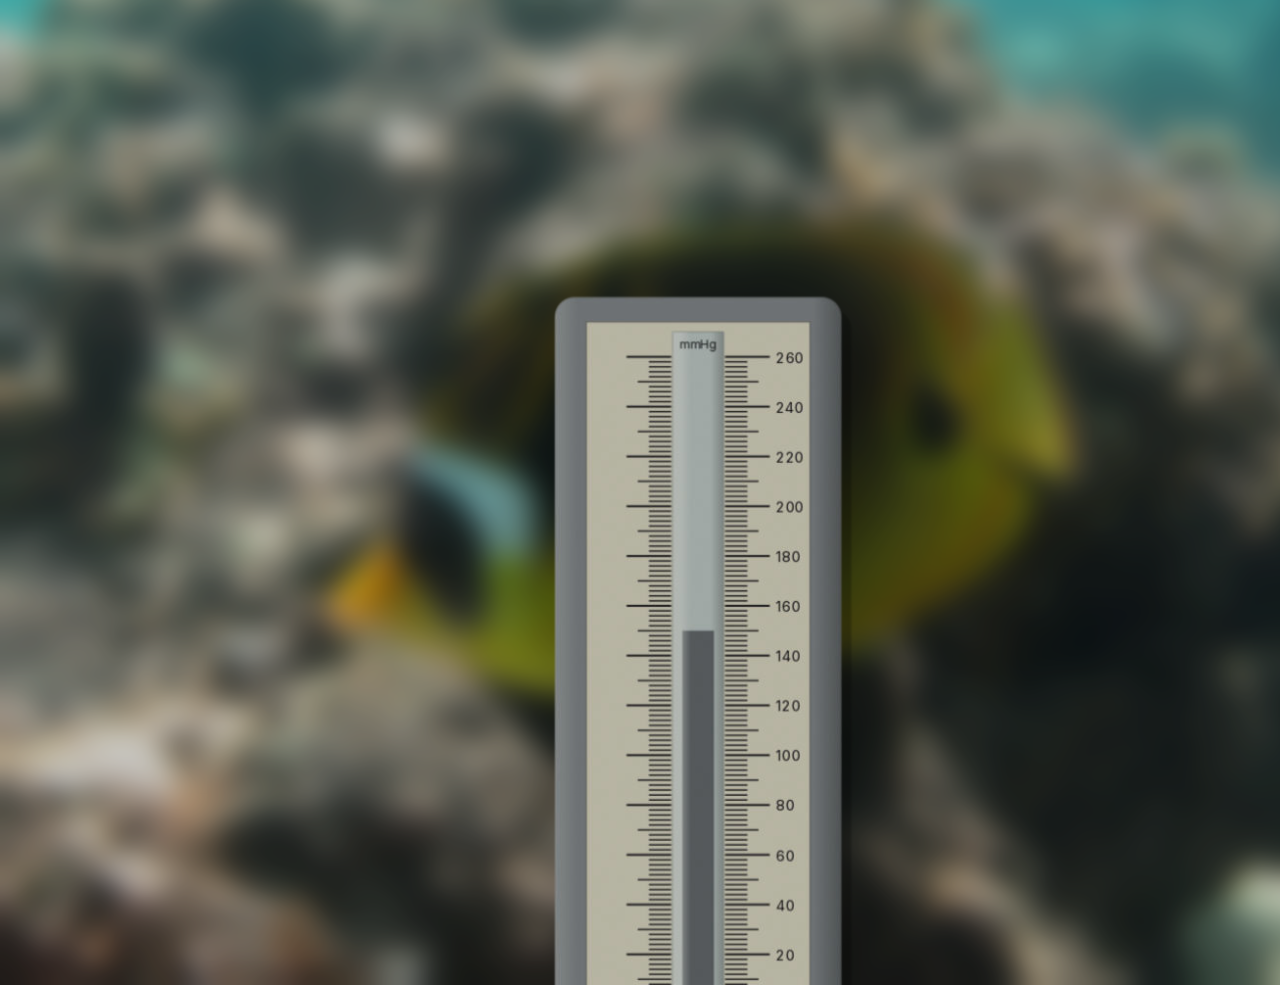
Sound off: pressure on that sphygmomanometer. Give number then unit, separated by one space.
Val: 150 mmHg
